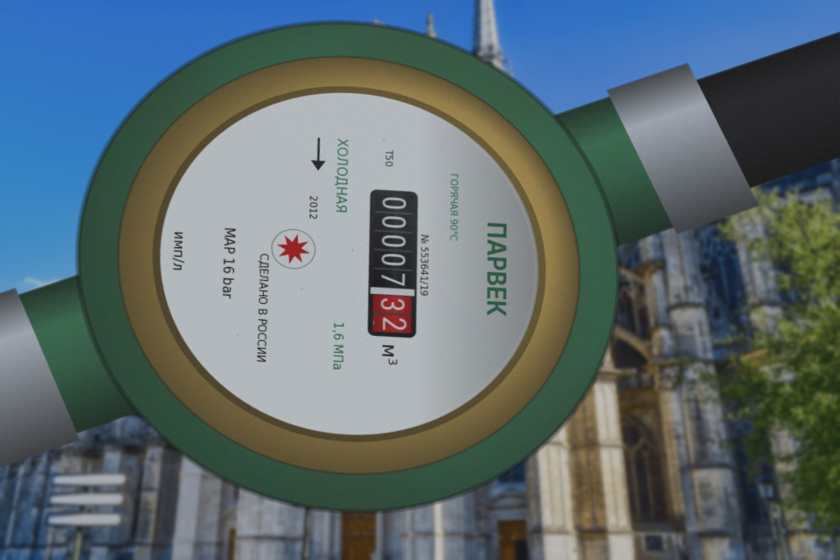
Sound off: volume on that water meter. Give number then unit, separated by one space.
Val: 7.32 m³
